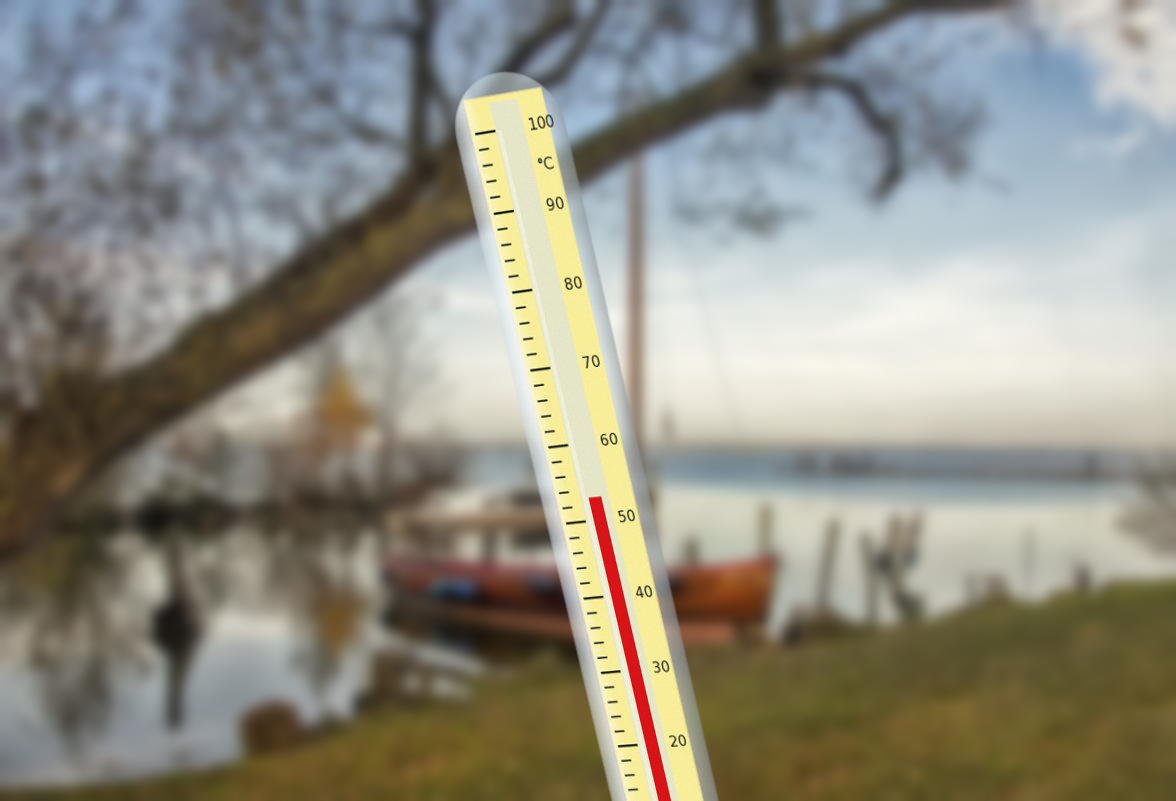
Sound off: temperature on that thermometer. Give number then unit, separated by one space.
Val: 53 °C
